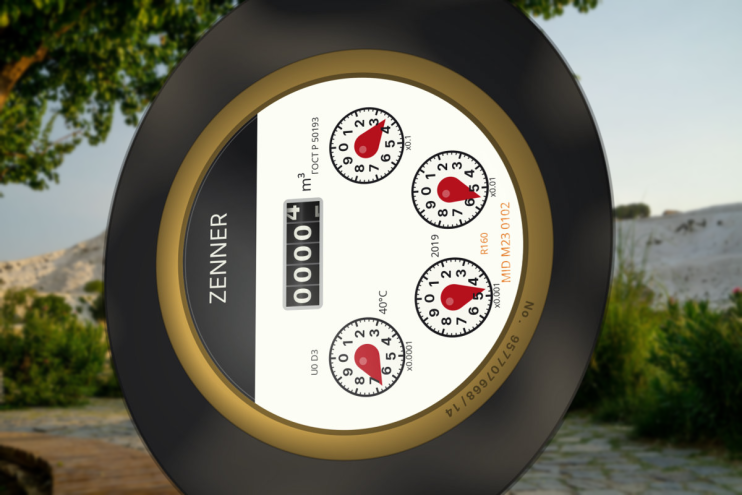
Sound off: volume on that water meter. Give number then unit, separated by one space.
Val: 4.3546 m³
